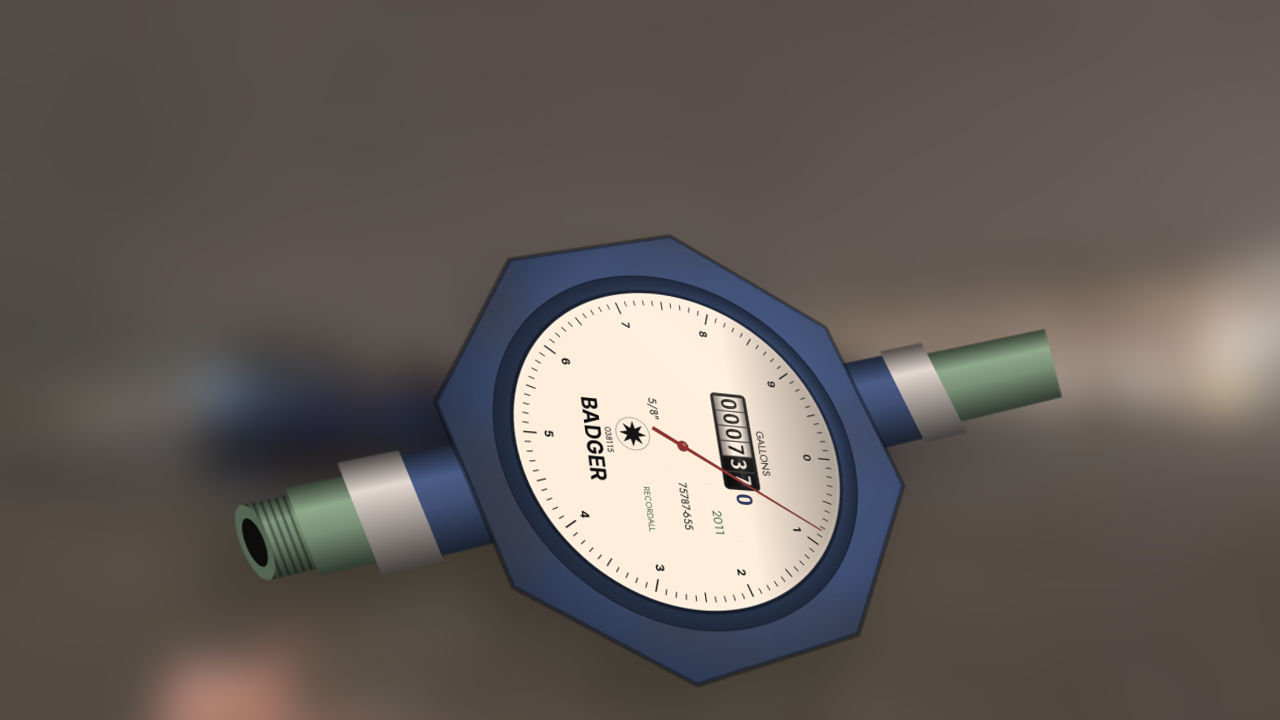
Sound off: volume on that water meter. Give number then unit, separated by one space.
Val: 7370.8 gal
